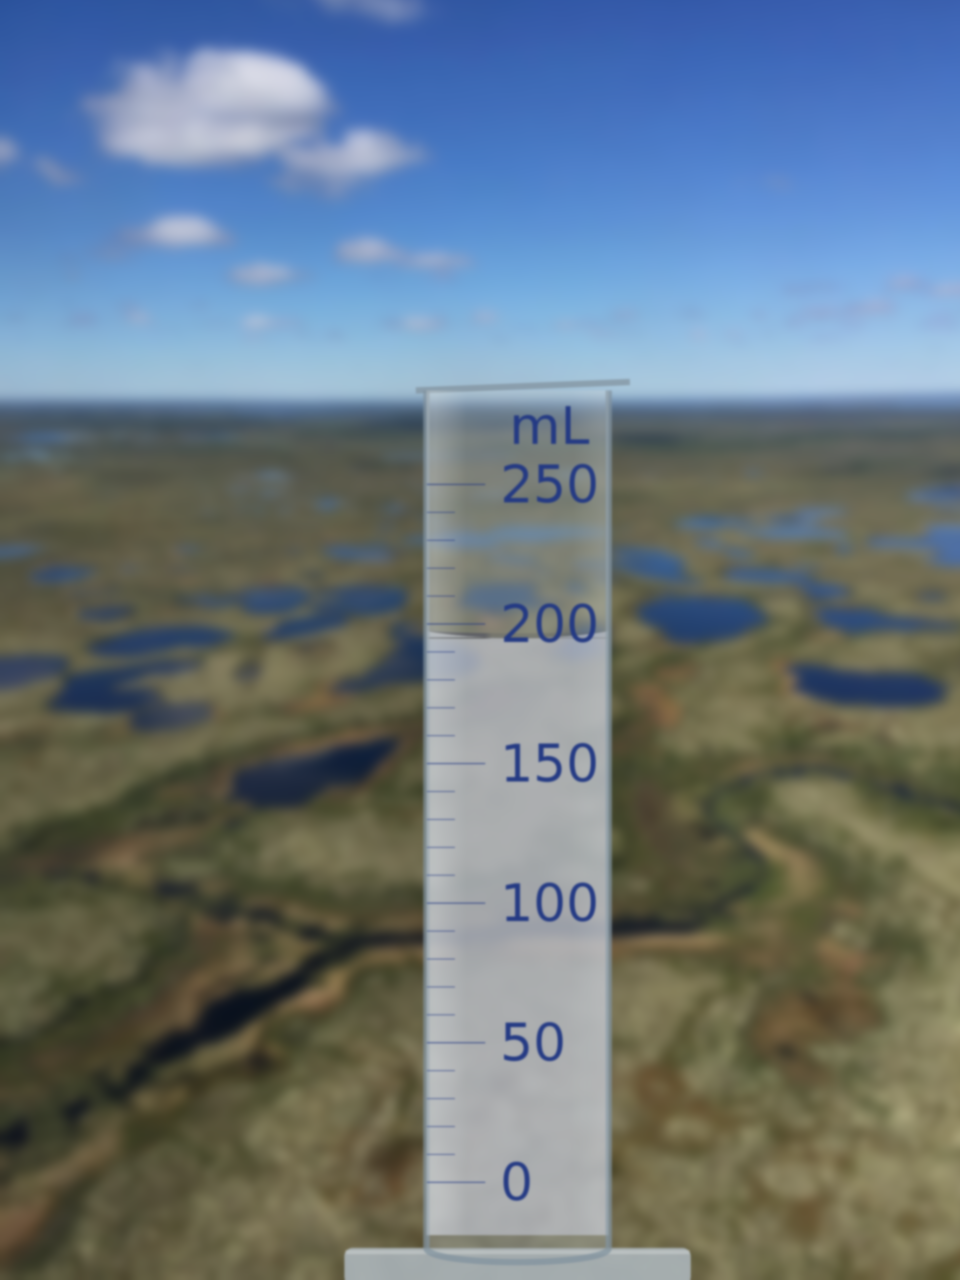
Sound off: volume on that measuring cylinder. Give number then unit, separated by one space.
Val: 195 mL
